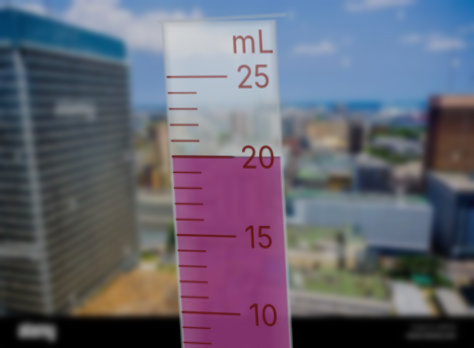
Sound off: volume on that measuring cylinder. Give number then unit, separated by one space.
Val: 20 mL
